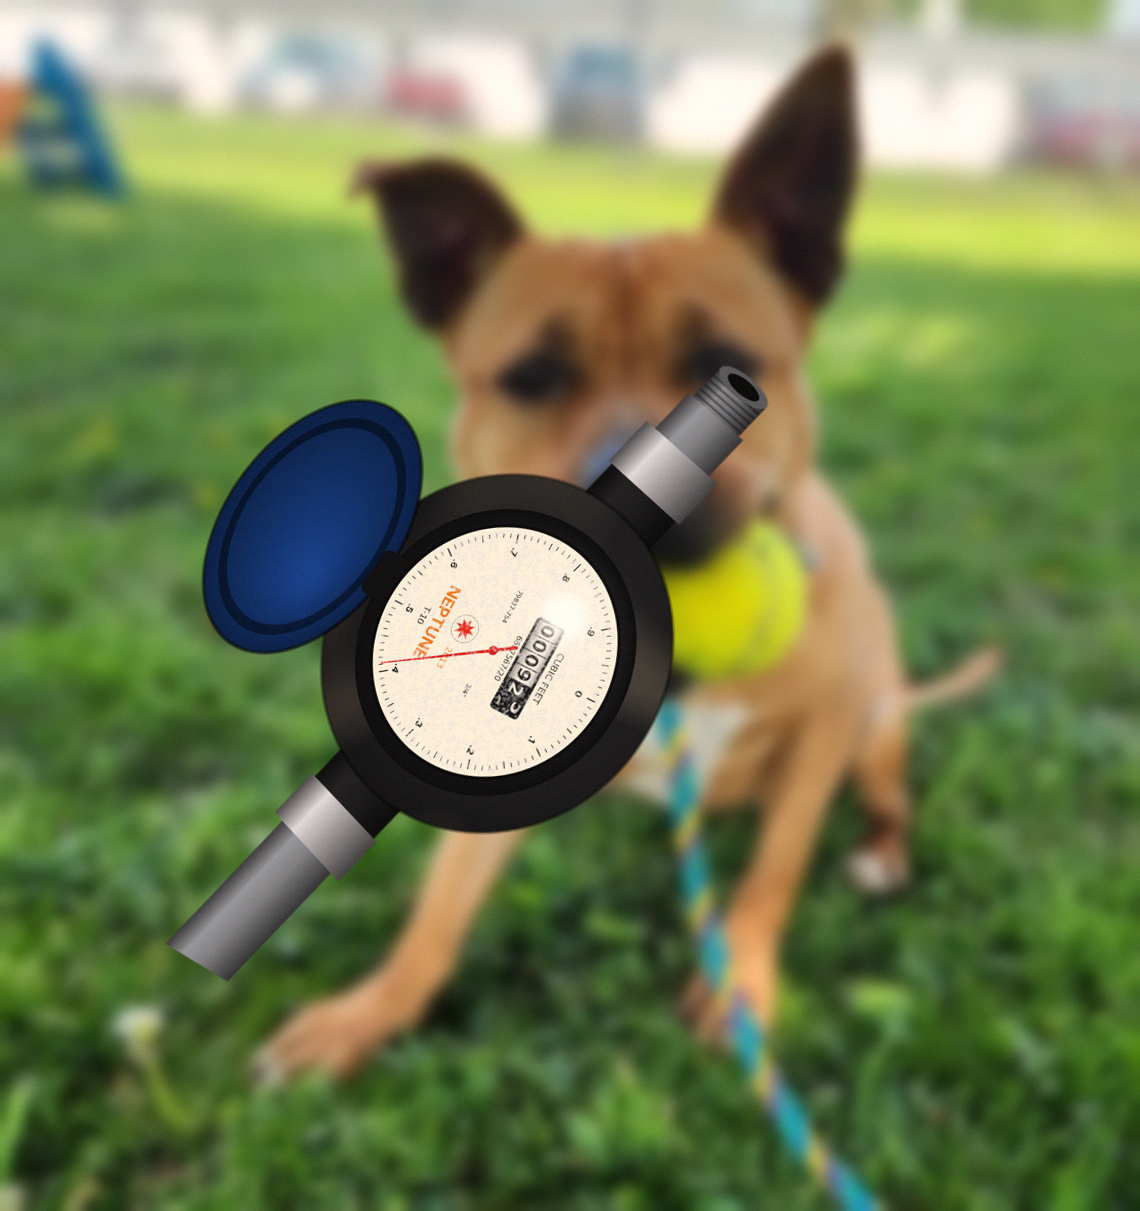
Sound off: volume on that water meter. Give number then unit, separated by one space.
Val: 925.41 ft³
